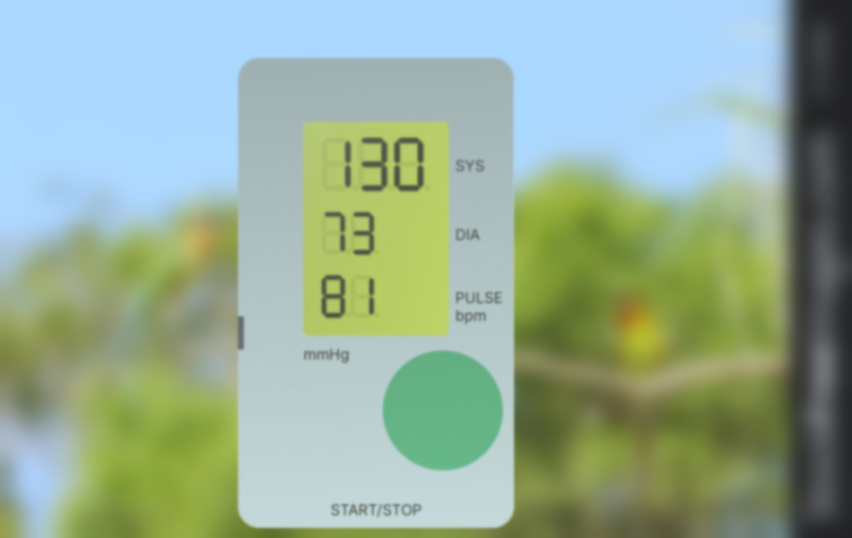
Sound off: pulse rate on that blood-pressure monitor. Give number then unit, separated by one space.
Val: 81 bpm
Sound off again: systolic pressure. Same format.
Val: 130 mmHg
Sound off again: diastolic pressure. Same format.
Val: 73 mmHg
